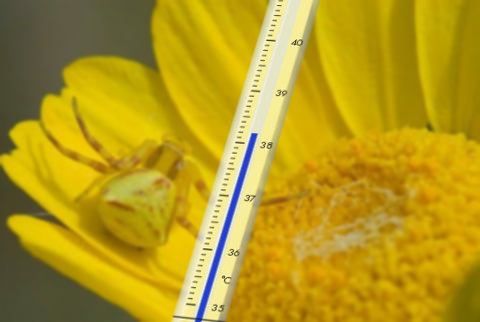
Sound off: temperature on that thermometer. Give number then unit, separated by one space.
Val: 38.2 °C
